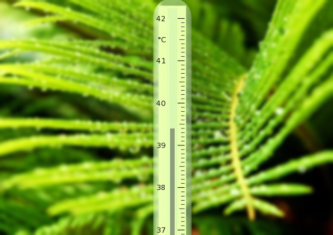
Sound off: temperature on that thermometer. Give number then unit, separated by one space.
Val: 39.4 °C
